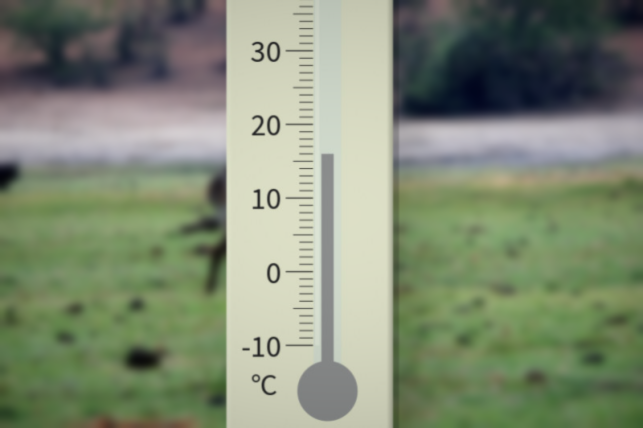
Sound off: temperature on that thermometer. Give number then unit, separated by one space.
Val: 16 °C
